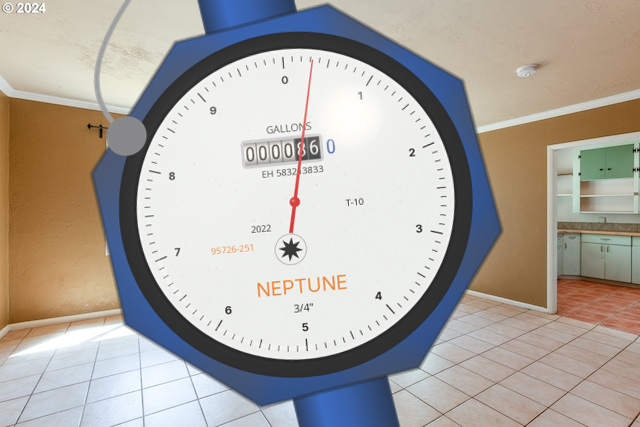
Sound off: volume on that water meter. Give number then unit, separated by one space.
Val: 860.3 gal
